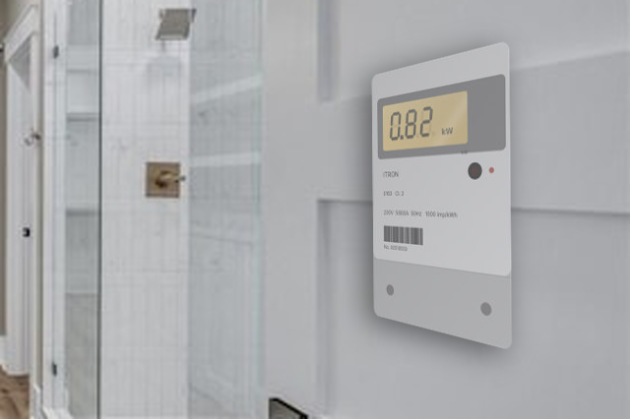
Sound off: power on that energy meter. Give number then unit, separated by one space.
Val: 0.82 kW
